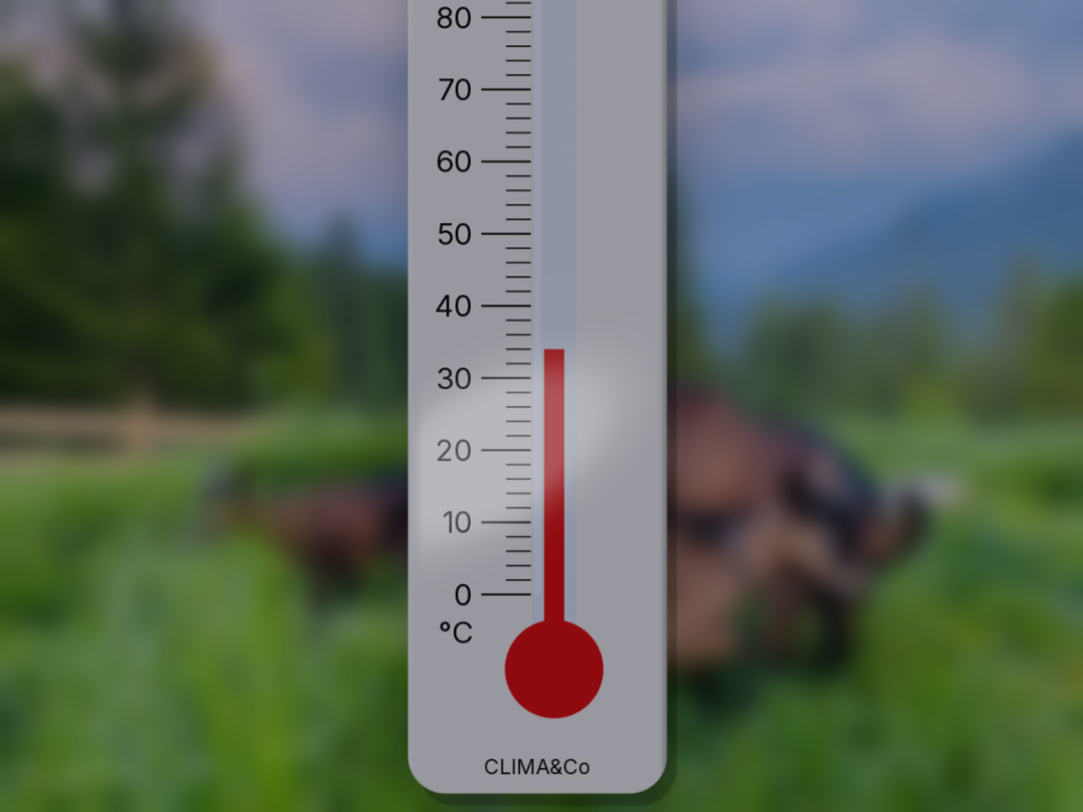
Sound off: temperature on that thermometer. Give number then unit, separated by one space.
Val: 34 °C
